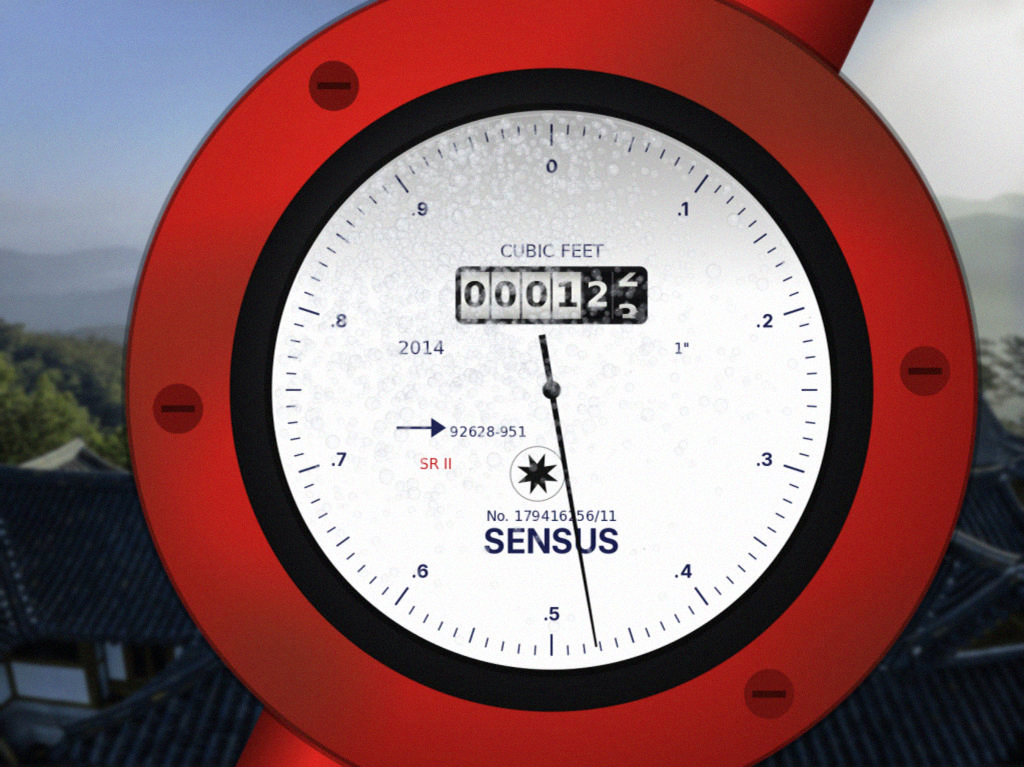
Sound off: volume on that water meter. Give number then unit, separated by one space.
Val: 122.47 ft³
